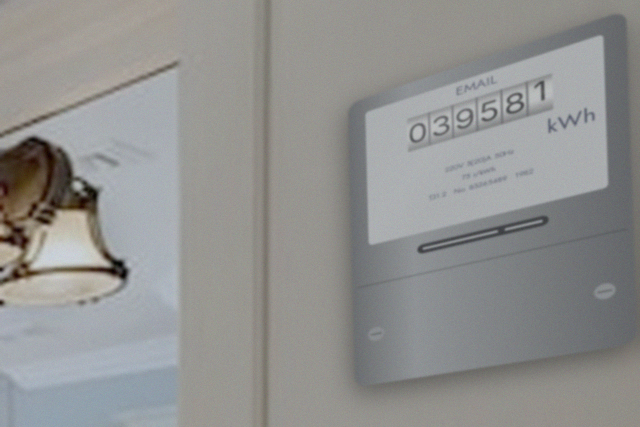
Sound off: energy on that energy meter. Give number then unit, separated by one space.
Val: 39581 kWh
